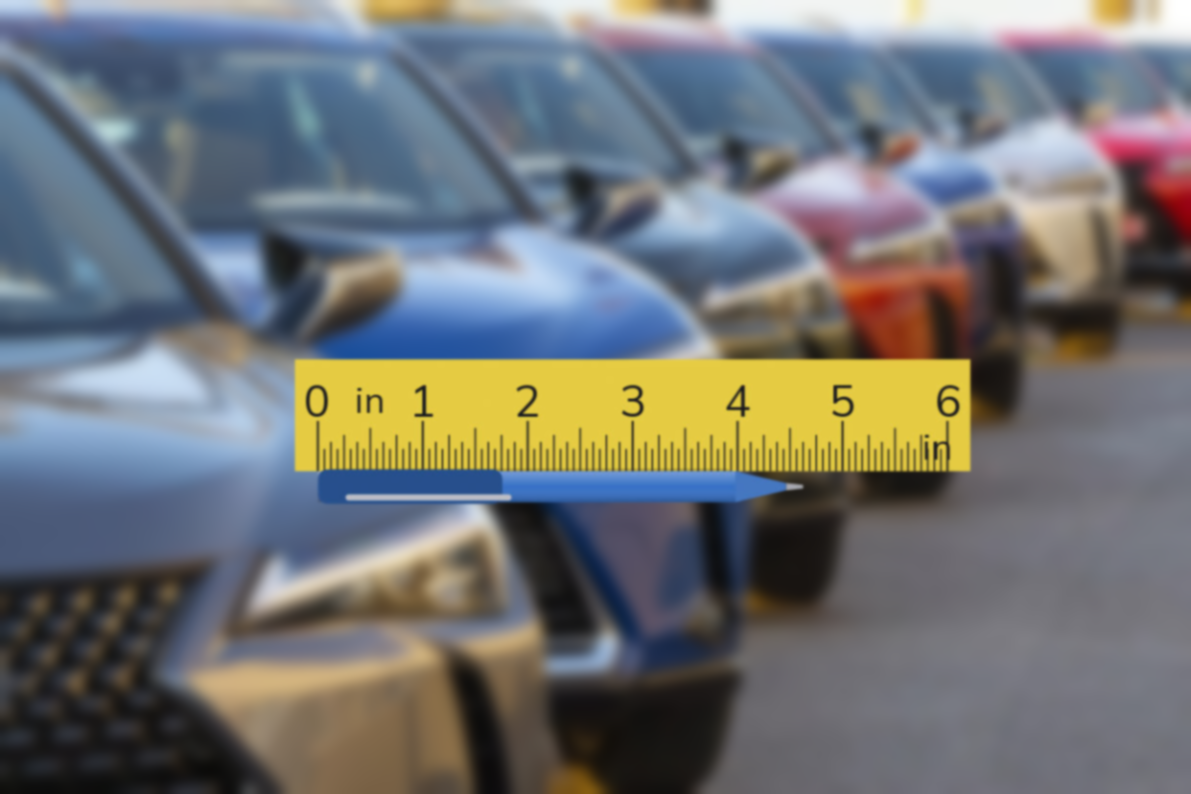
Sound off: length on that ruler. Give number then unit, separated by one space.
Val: 4.625 in
